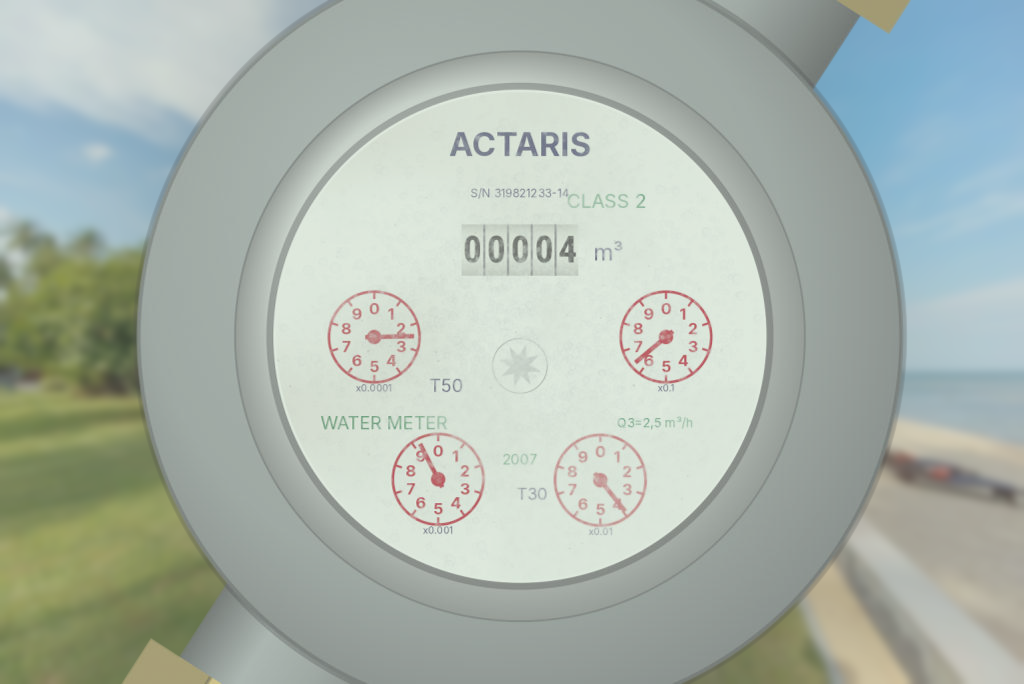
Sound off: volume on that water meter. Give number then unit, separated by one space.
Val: 4.6392 m³
